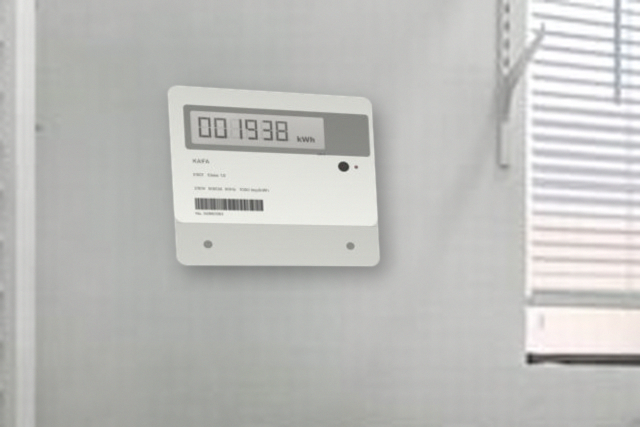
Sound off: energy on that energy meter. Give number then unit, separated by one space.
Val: 1938 kWh
